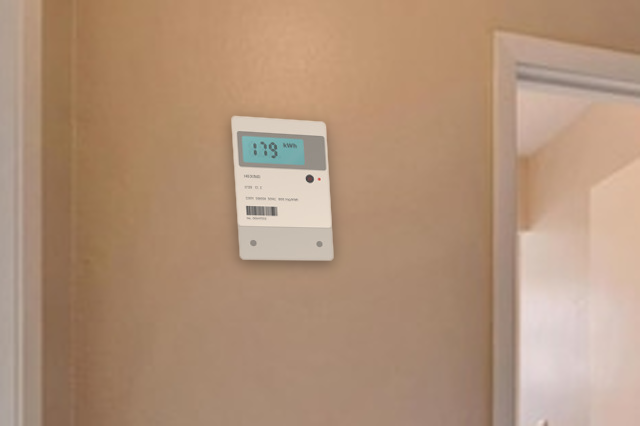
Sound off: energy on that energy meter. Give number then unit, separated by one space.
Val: 179 kWh
